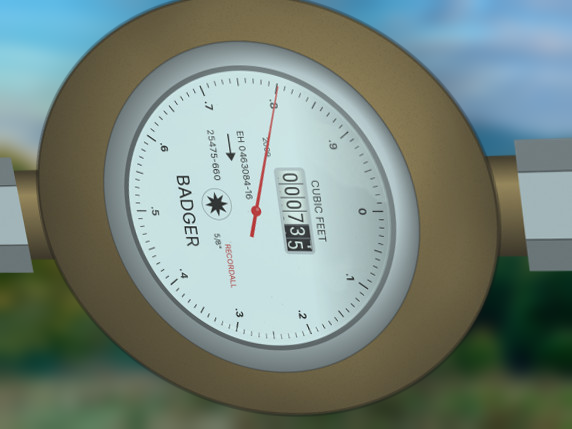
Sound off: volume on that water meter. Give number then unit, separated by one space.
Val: 734.80 ft³
